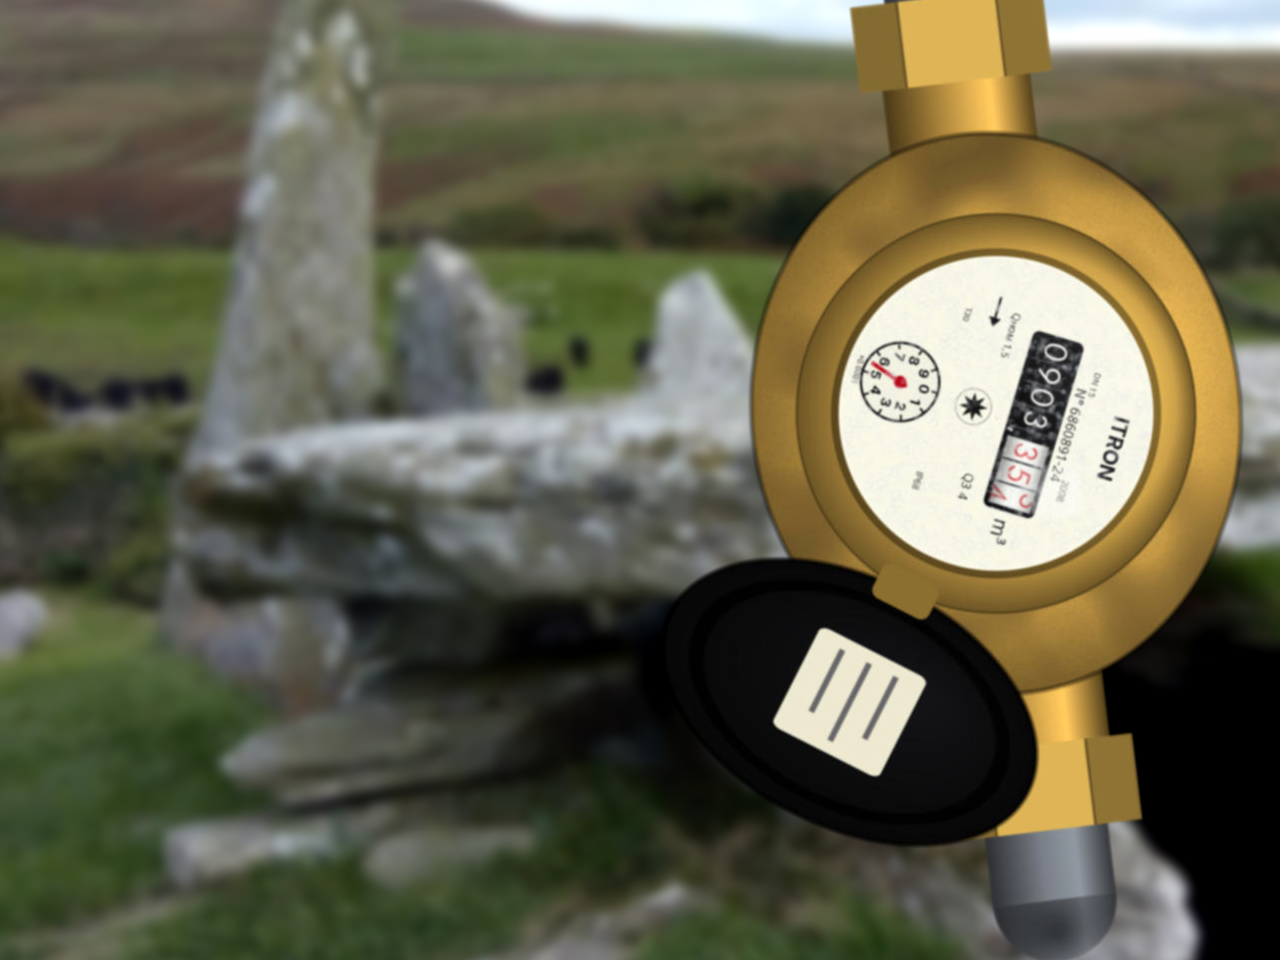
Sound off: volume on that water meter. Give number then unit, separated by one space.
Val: 903.3535 m³
